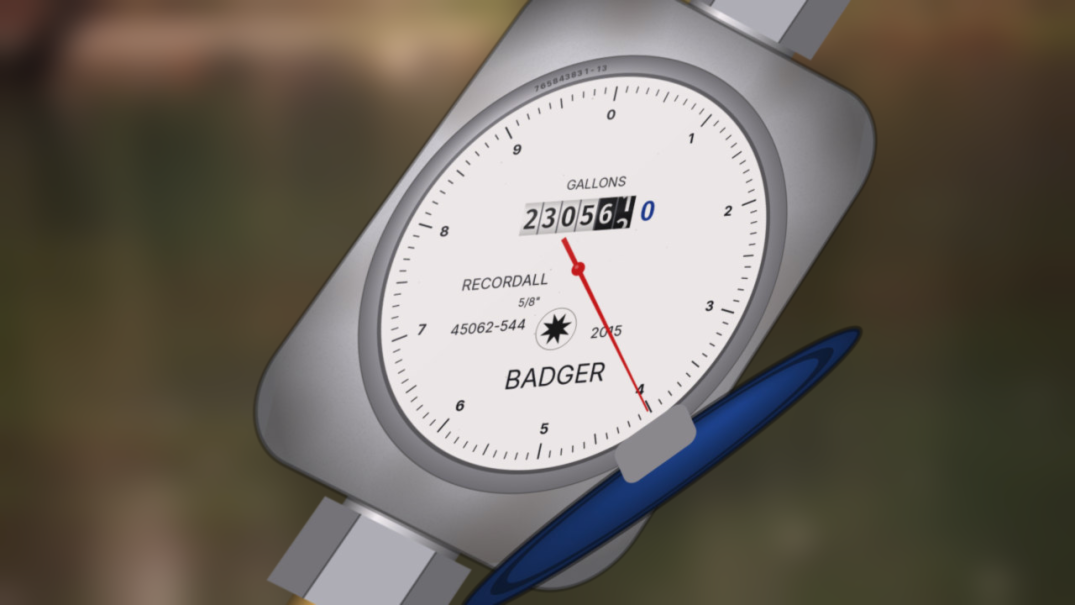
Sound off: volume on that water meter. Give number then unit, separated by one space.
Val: 2305614.0 gal
